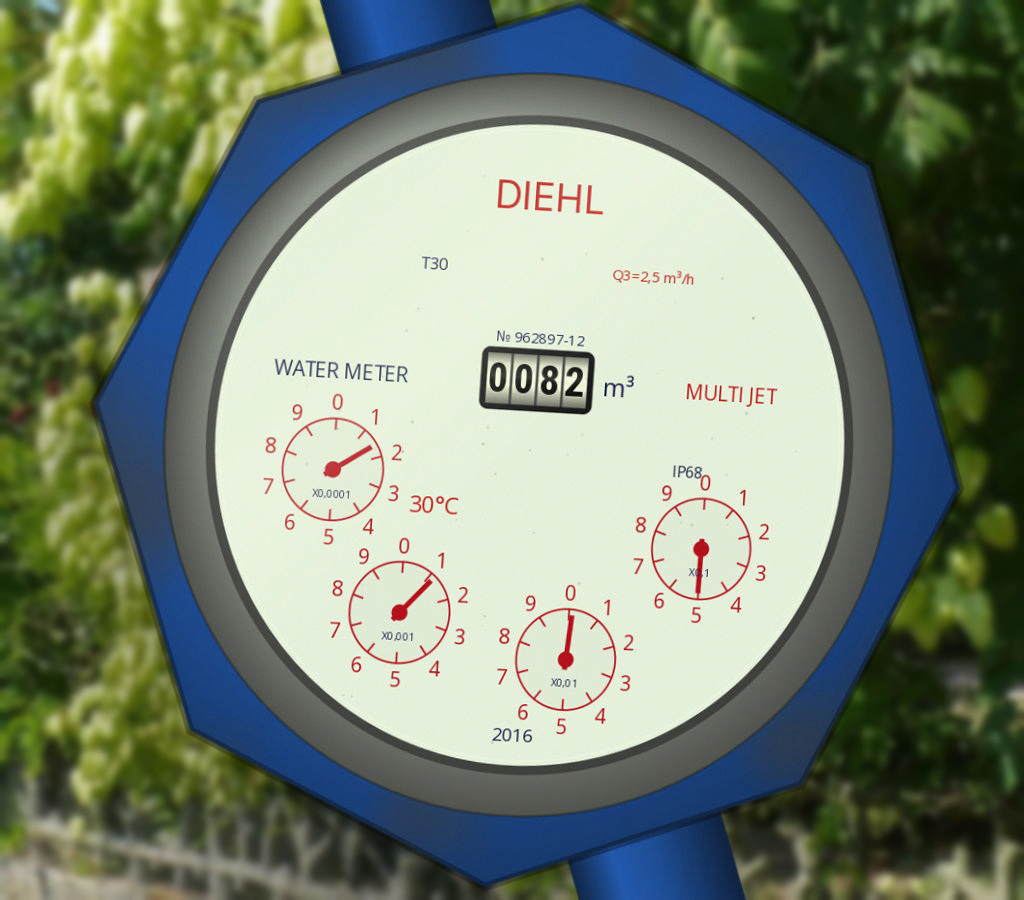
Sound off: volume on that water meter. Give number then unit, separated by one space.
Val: 82.5011 m³
